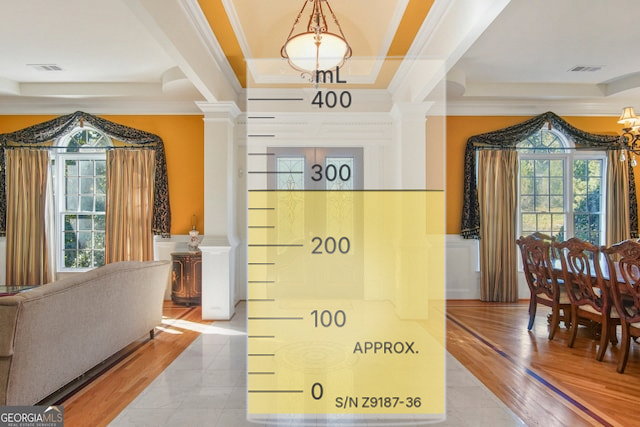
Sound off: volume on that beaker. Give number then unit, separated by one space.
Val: 275 mL
